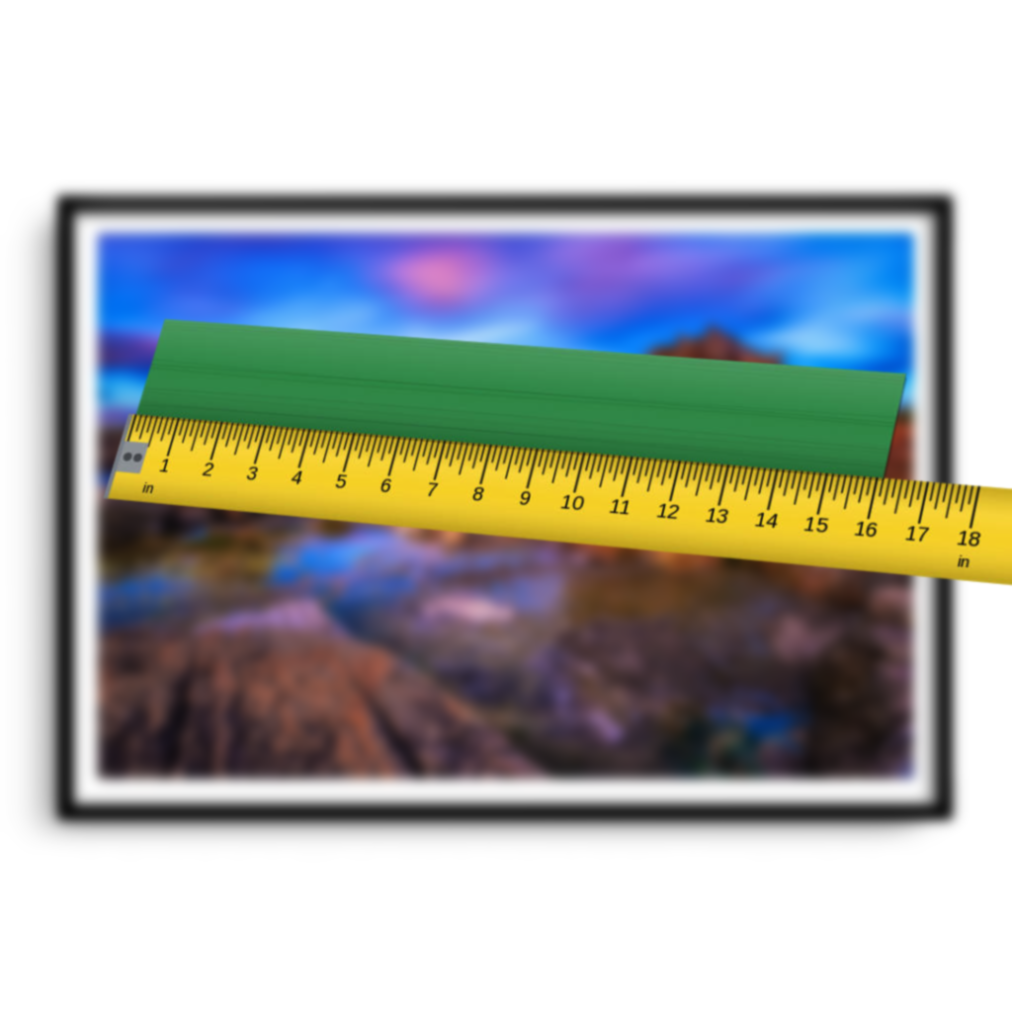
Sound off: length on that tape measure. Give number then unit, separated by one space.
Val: 16.125 in
